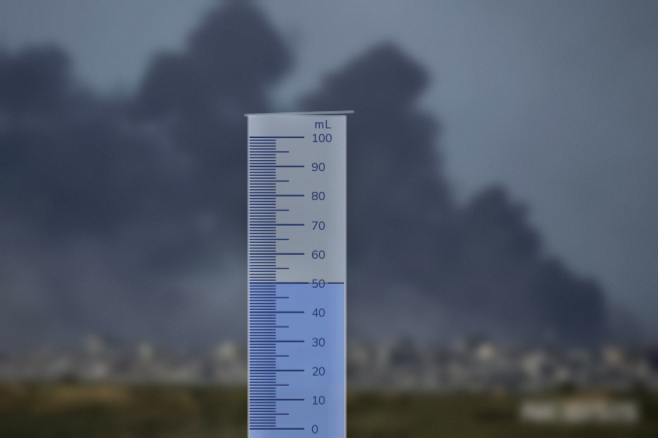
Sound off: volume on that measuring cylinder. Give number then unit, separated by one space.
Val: 50 mL
